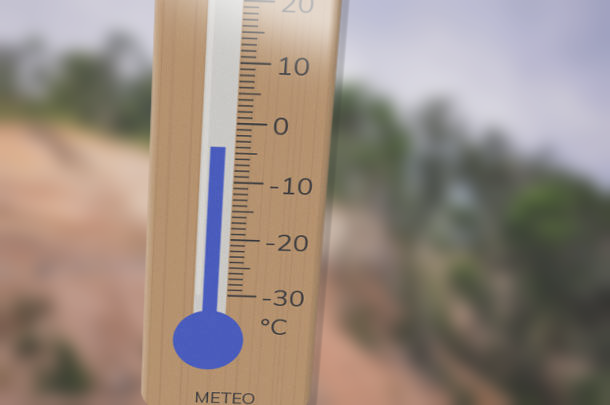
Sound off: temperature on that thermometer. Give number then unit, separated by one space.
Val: -4 °C
